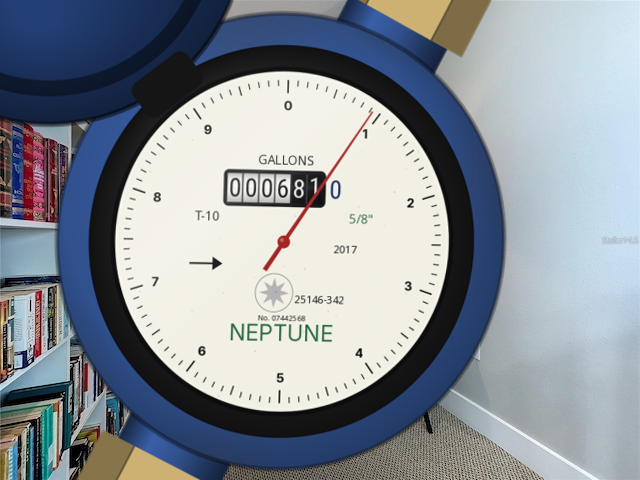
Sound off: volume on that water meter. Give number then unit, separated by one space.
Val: 6810.9 gal
